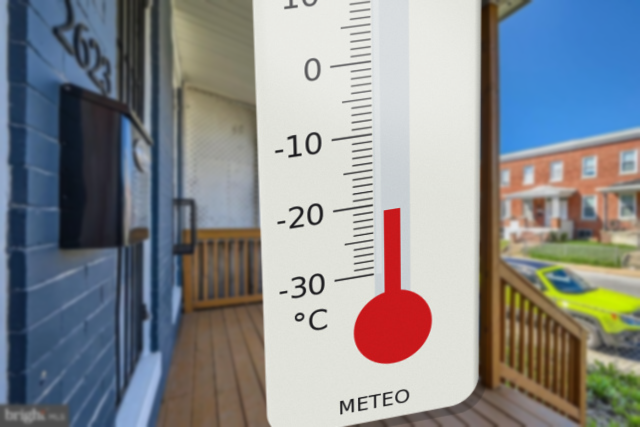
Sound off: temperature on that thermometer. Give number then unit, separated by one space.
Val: -21 °C
